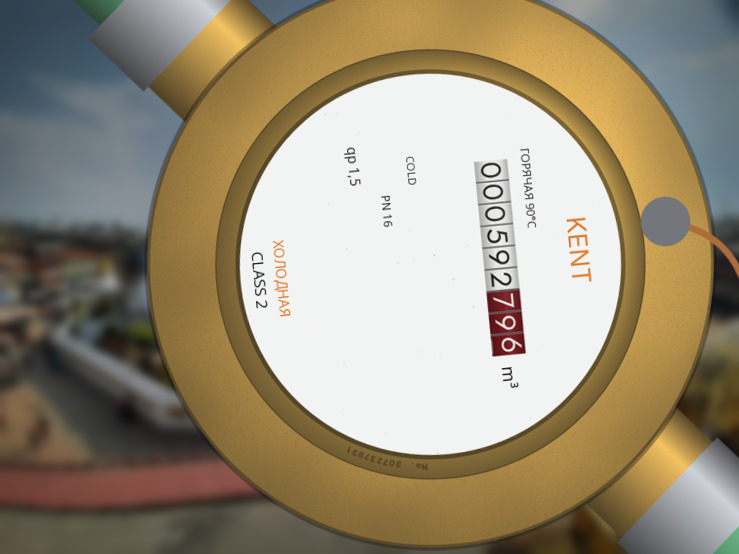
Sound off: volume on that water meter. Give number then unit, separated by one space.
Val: 592.796 m³
